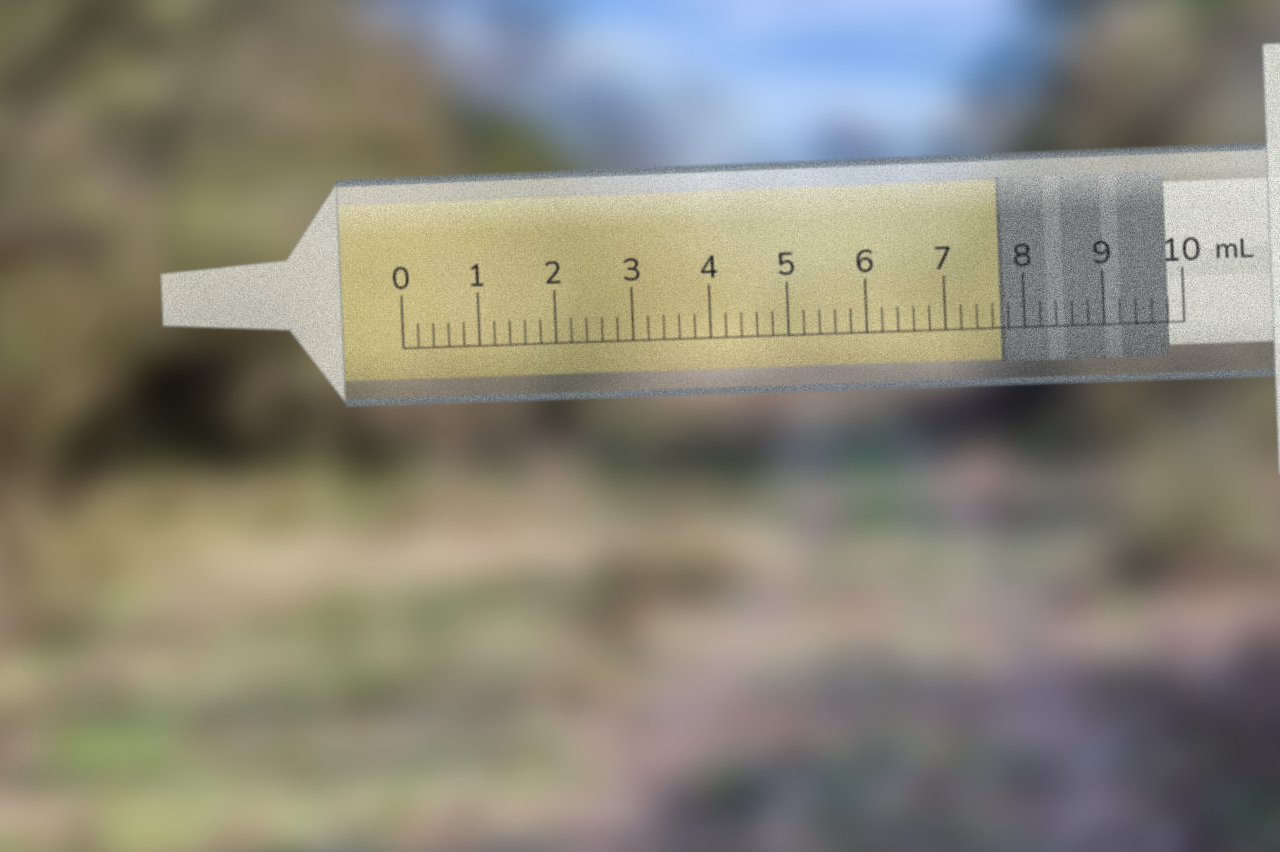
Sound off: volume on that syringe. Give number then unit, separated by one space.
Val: 7.7 mL
